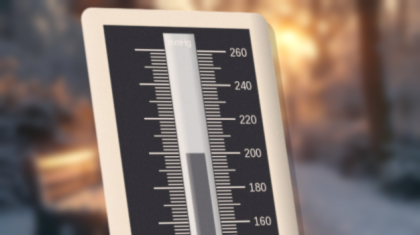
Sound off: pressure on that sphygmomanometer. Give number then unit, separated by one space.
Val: 200 mmHg
